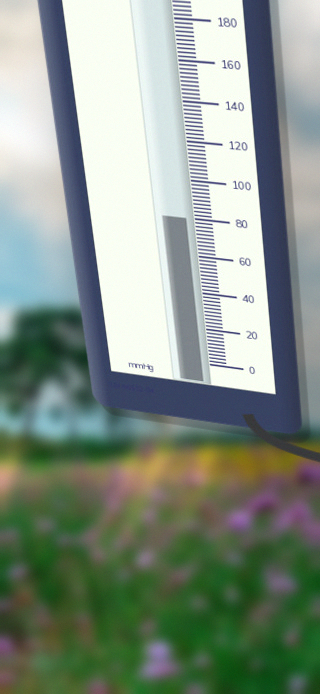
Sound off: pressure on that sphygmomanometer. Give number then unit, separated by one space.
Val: 80 mmHg
